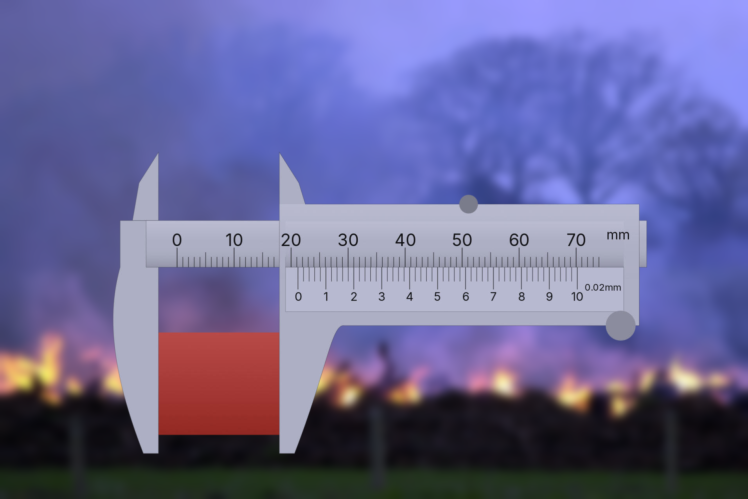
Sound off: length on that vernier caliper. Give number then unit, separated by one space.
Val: 21.2 mm
